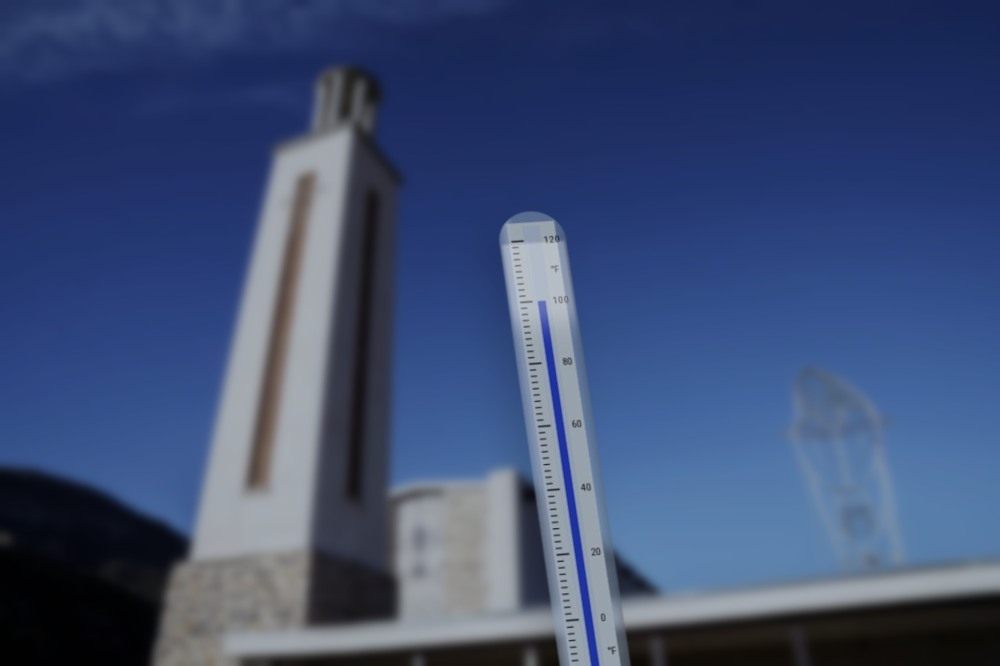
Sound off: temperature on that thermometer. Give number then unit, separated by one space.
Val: 100 °F
